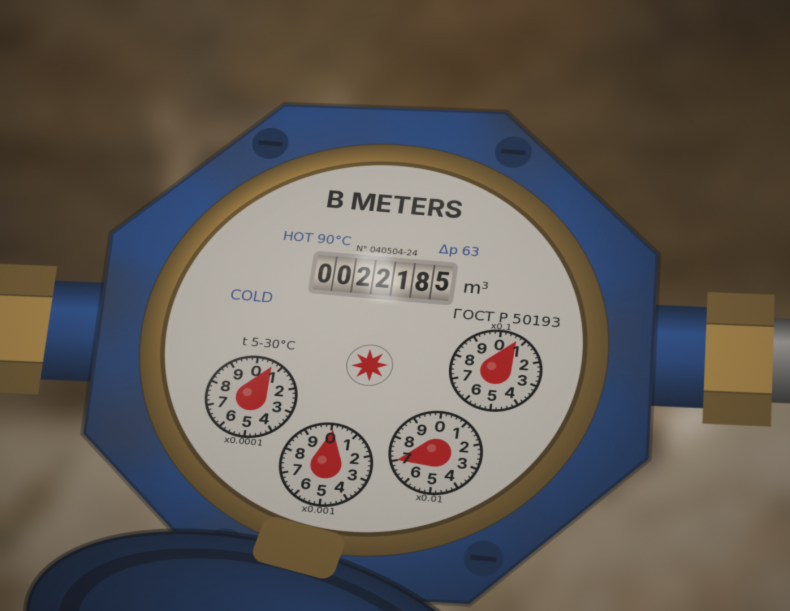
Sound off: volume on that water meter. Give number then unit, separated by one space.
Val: 22185.0700 m³
